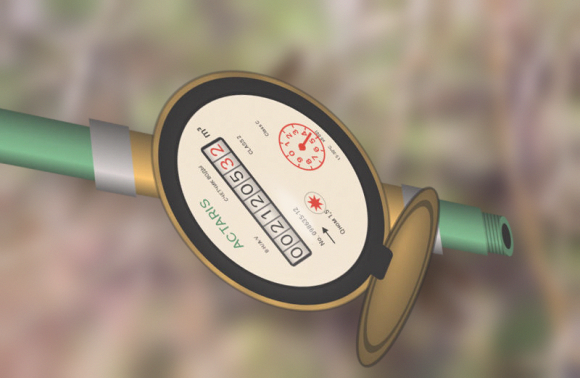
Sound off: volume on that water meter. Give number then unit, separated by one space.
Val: 21205.324 m³
